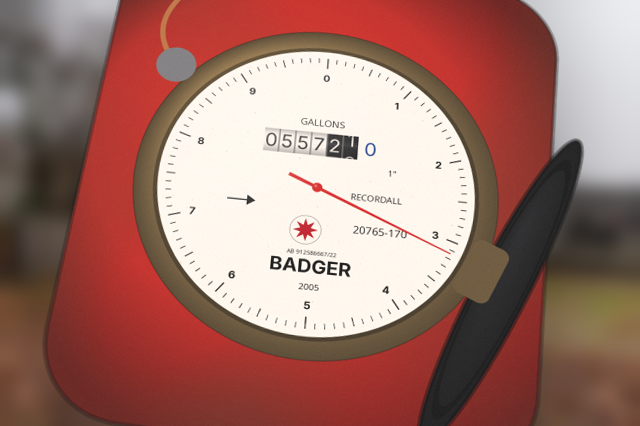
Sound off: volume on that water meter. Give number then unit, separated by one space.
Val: 557213.1 gal
